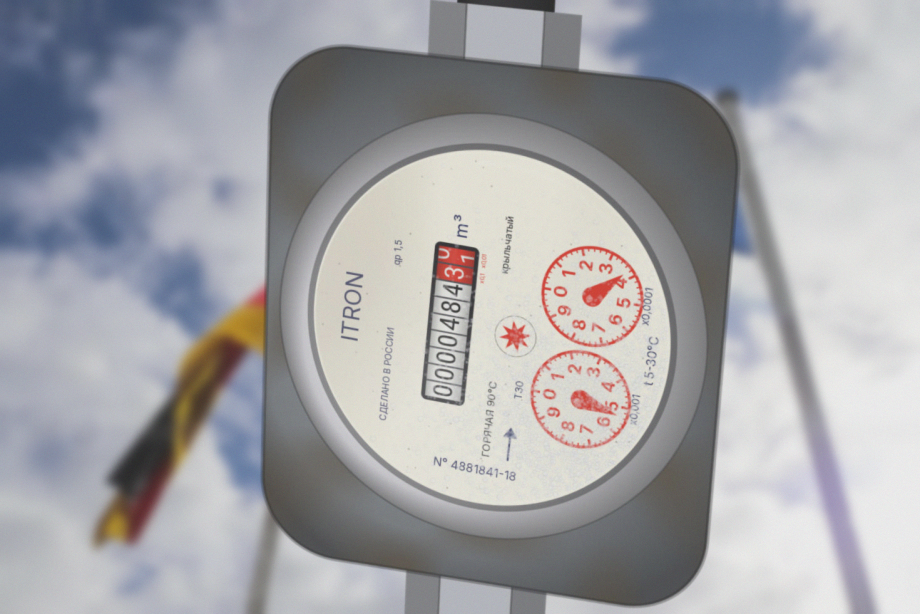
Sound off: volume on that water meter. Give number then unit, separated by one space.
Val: 484.3053 m³
